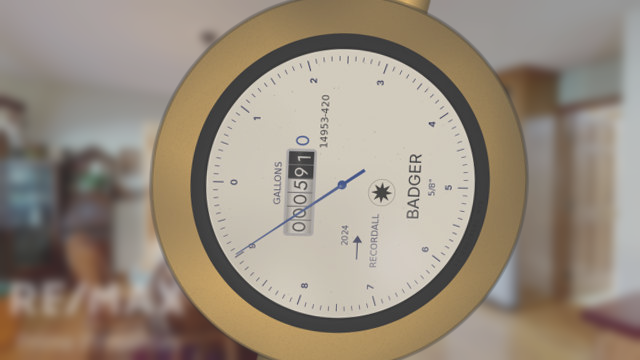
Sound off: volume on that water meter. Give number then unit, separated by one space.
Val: 5909.0 gal
